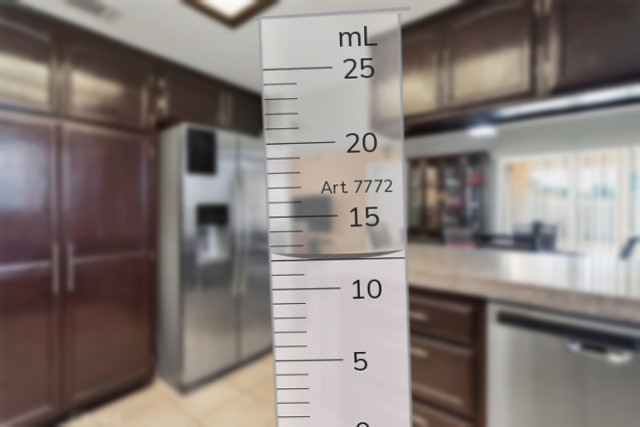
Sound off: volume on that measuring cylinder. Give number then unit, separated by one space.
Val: 12 mL
